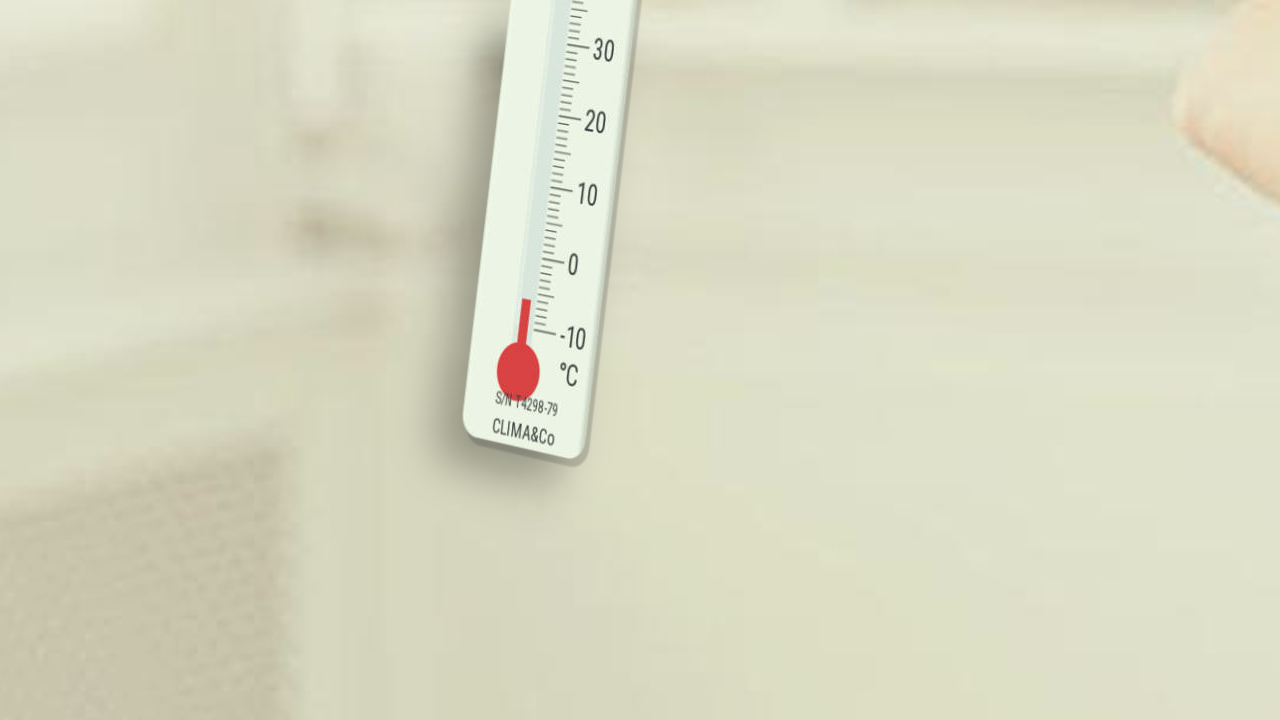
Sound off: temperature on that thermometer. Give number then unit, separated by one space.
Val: -6 °C
